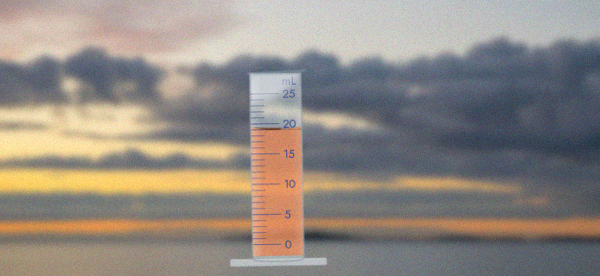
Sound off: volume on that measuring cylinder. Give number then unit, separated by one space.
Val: 19 mL
